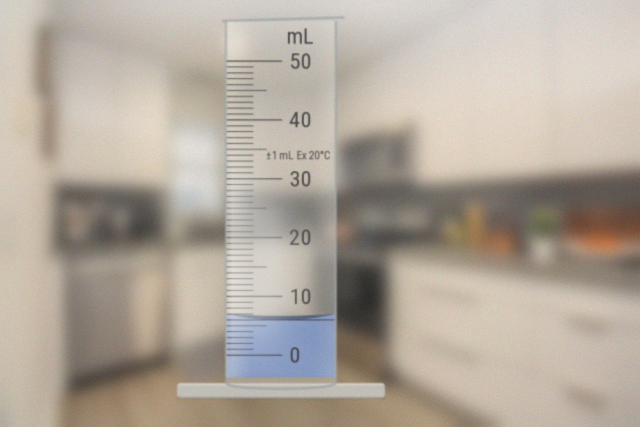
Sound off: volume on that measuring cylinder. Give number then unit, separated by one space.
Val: 6 mL
